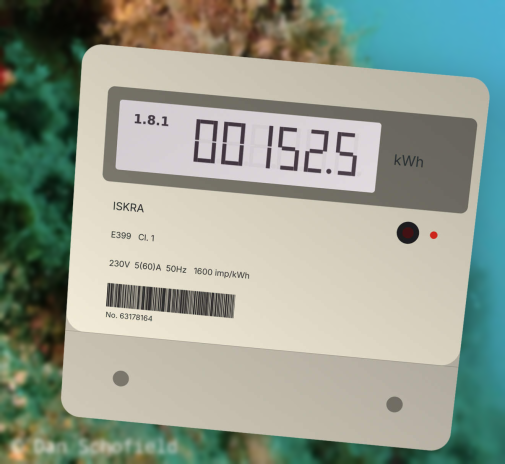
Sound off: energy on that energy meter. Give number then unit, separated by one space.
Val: 152.5 kWh
